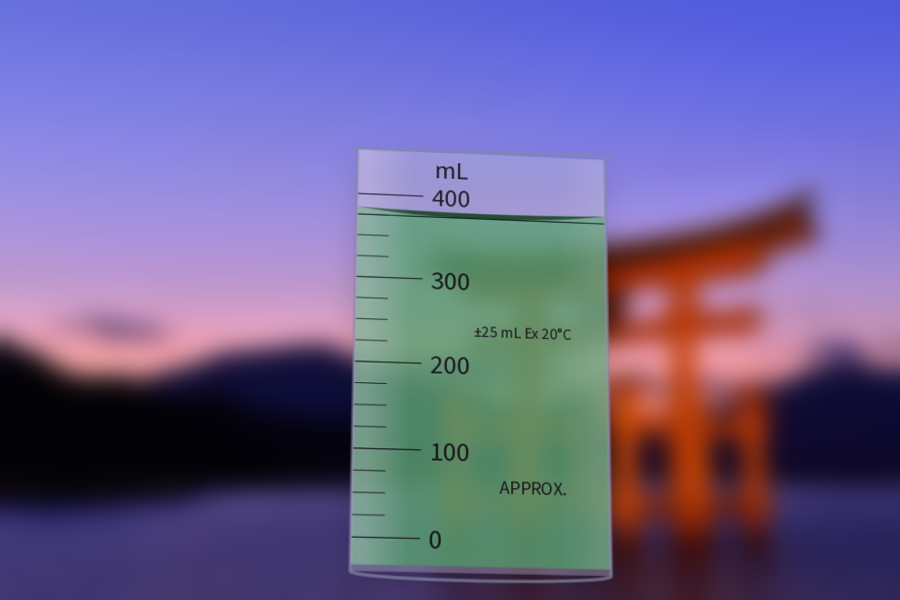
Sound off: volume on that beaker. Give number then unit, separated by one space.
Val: 375 mL
